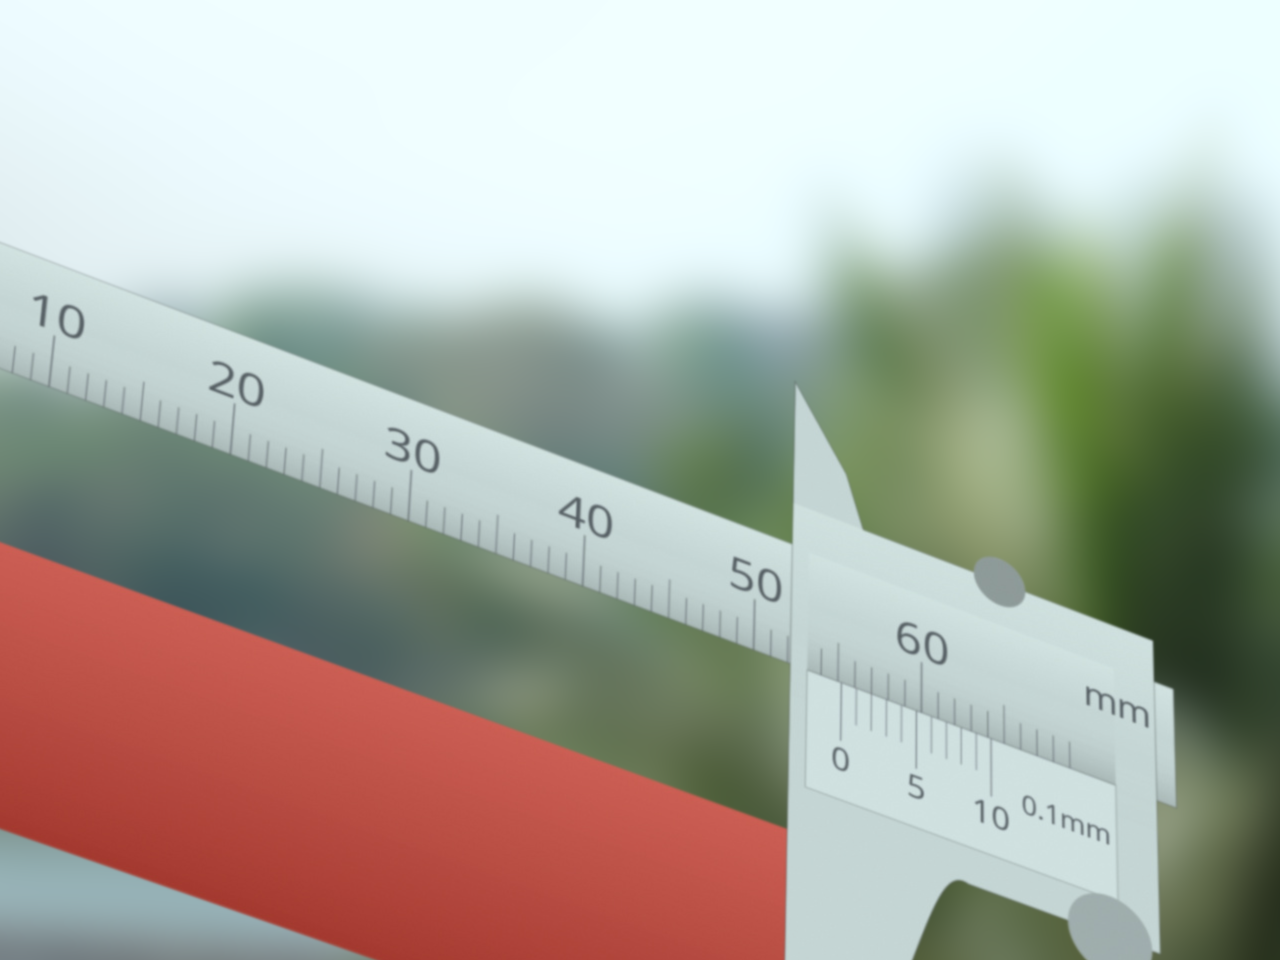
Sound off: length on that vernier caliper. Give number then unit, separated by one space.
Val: 55.2 mm
